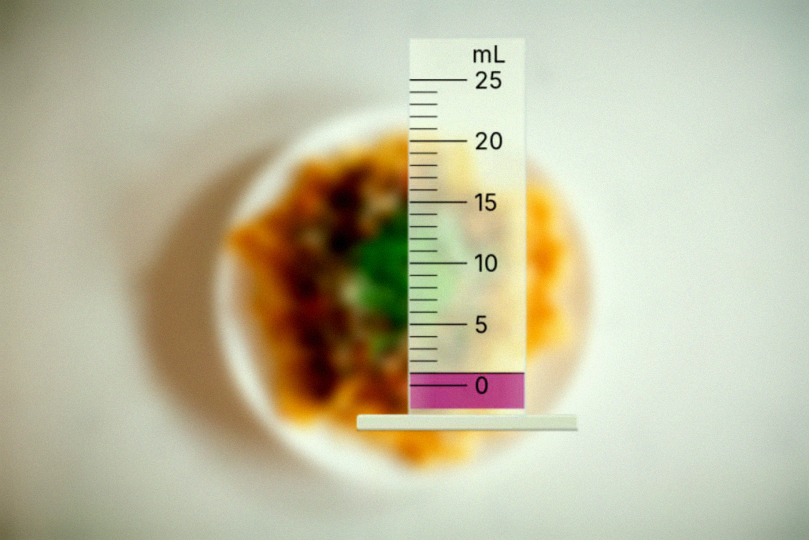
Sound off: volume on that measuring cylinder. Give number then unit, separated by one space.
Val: 1 mL
